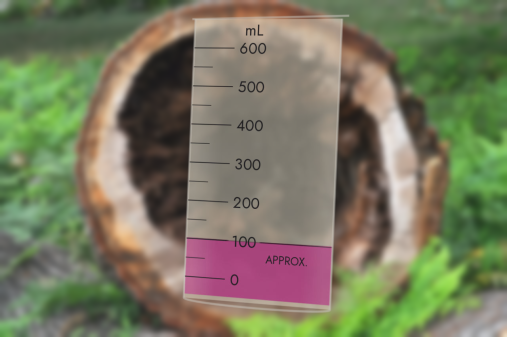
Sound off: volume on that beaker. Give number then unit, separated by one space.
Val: 100 mL
